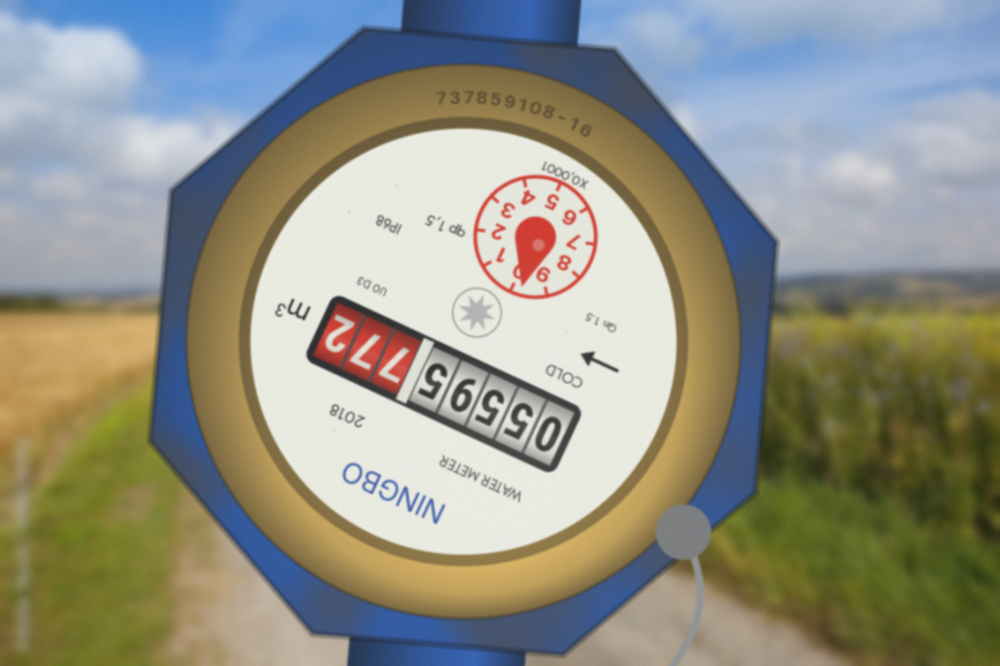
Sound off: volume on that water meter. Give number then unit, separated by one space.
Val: 5595.7719 m³
